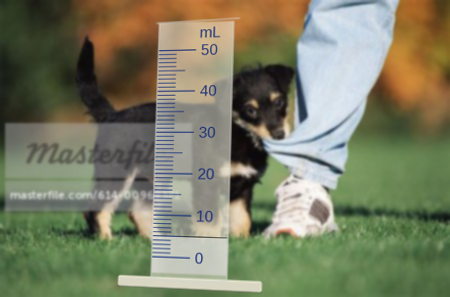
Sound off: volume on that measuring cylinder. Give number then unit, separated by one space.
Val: 5 mL
